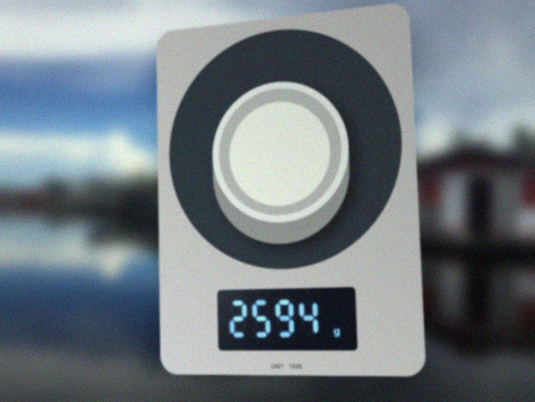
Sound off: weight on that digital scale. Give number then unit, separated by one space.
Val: 2594 g
